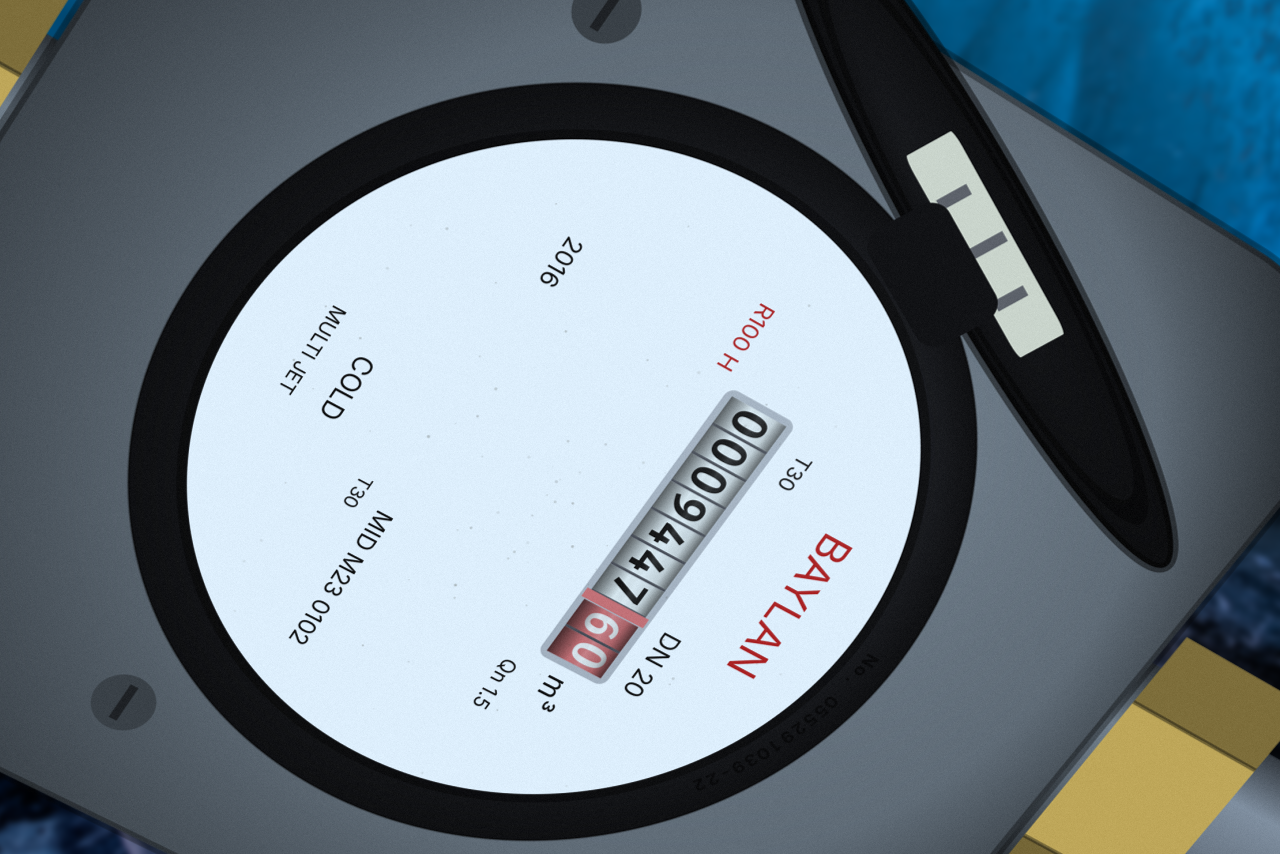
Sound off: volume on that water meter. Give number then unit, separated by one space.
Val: 9447.60 m³
